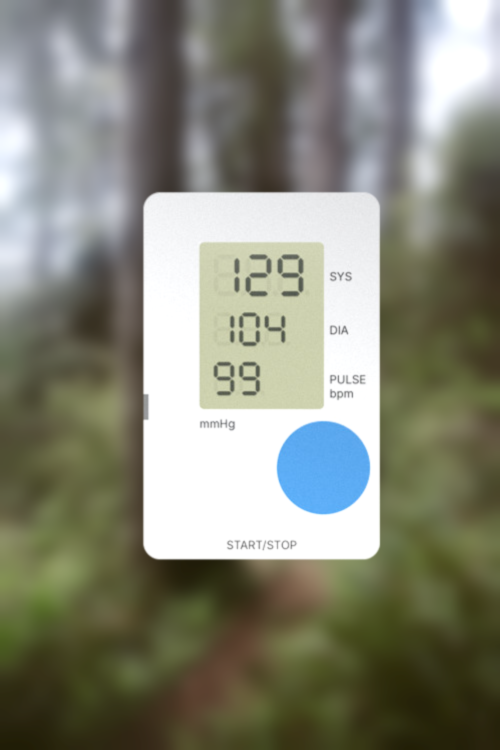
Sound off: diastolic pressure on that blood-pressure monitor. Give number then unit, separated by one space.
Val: 104 mmHg
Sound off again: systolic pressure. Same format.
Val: 129 mmHg
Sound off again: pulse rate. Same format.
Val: 99 bpm
